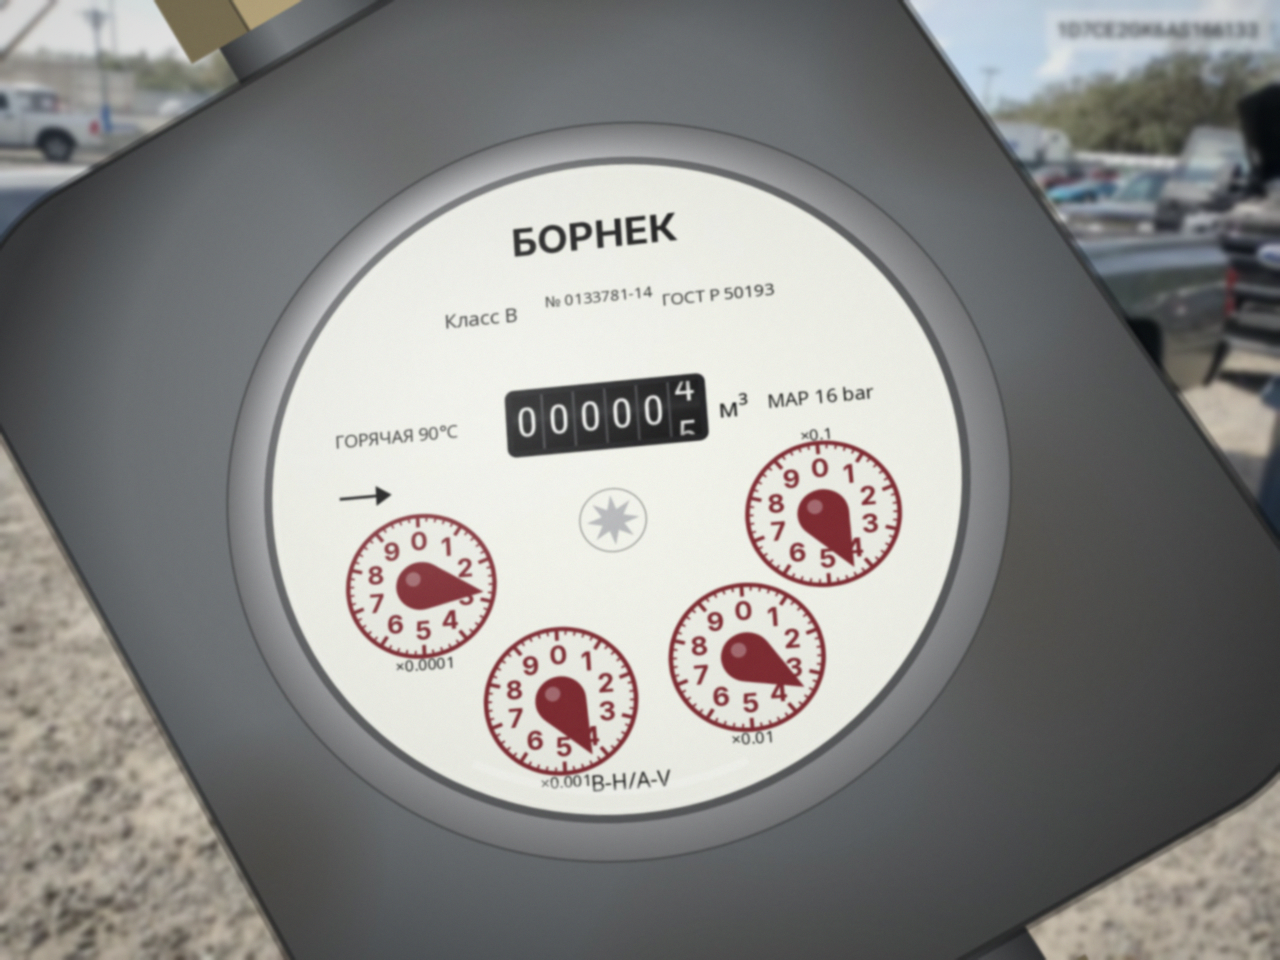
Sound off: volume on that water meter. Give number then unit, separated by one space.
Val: 4.4342 m³
